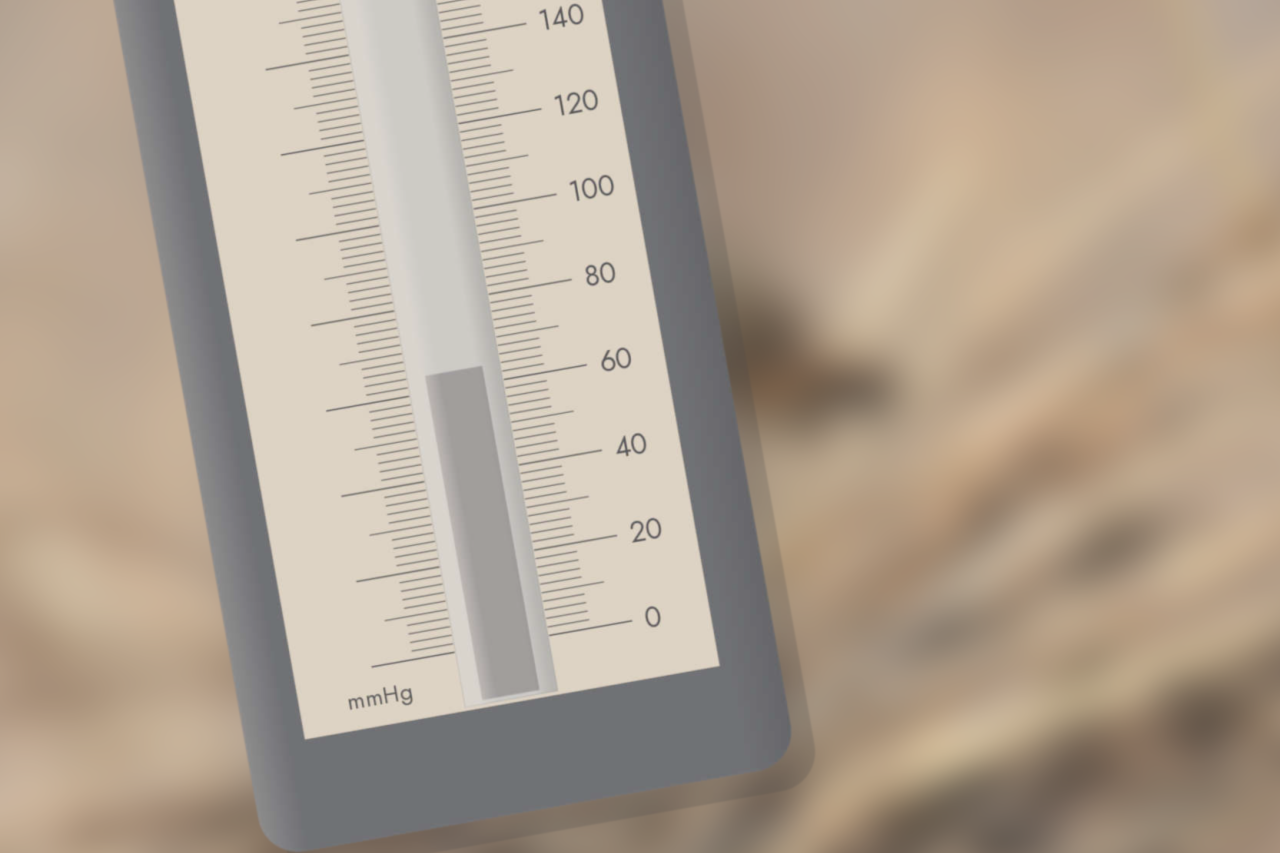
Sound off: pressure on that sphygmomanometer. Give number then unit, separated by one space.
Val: 64 mmHg
